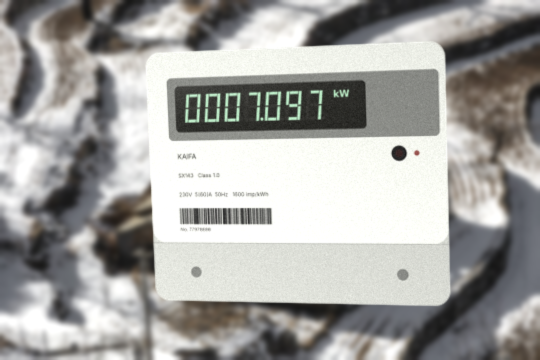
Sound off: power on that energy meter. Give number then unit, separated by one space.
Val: 7.097 kW
